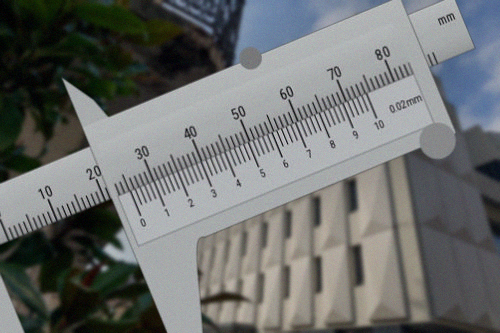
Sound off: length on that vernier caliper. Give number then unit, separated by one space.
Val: 25.2 mm
